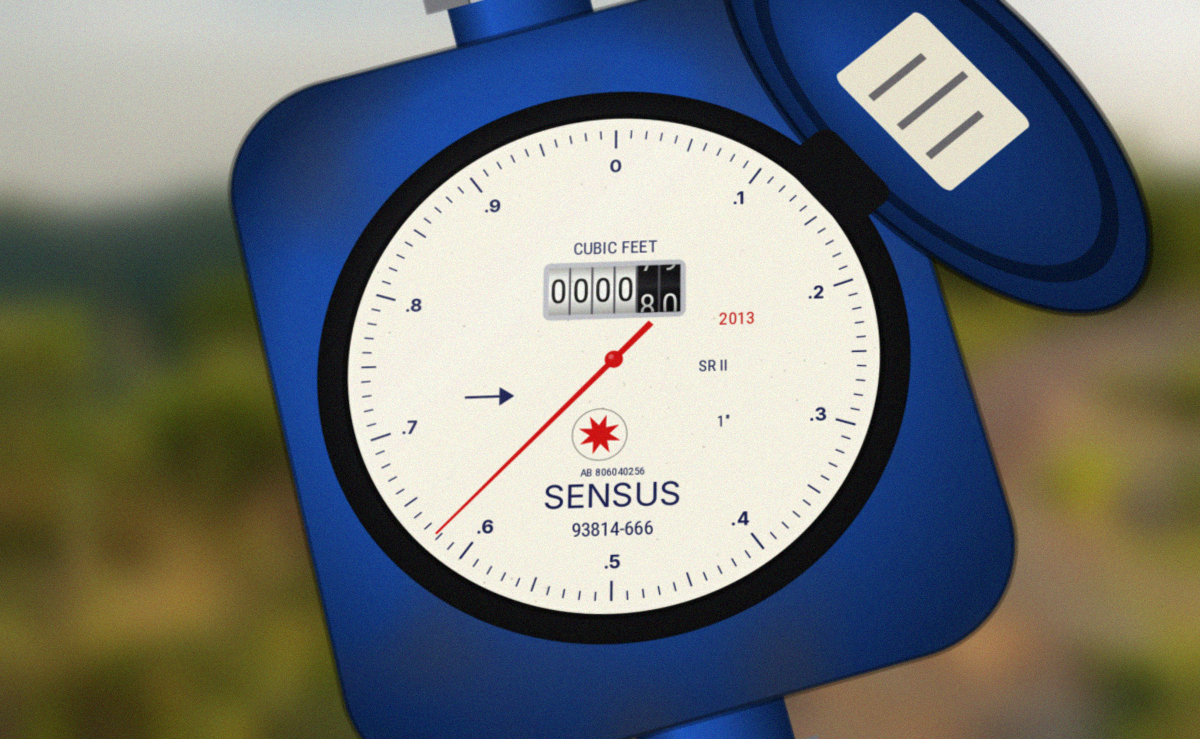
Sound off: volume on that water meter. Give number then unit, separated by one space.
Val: 79.62 ft³
